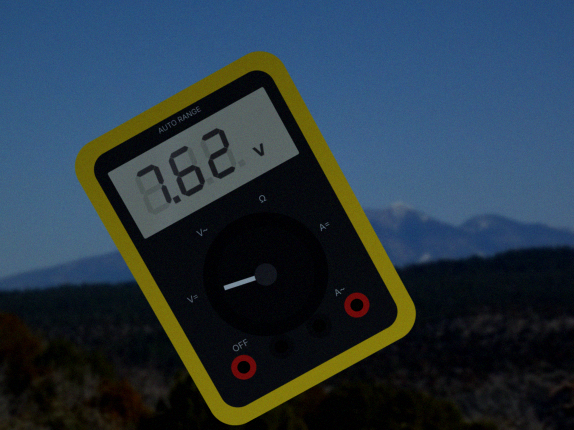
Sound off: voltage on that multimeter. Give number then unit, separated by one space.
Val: 7.62 V
